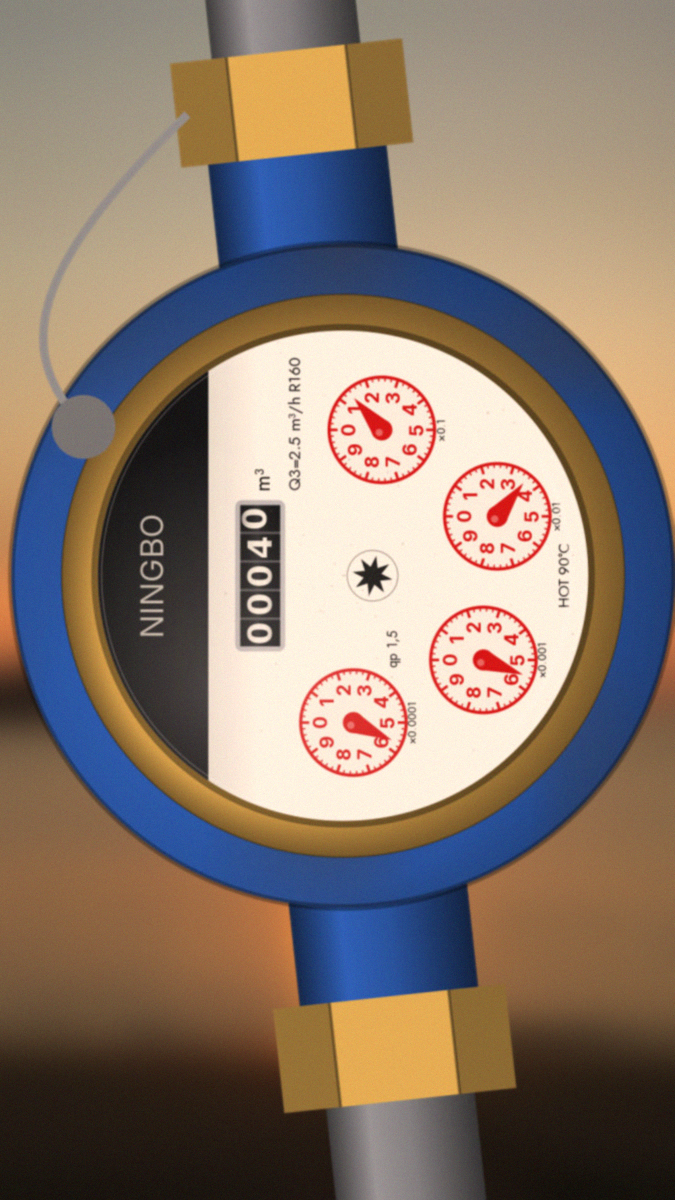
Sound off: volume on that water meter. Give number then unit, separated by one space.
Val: 40.1355 m³
